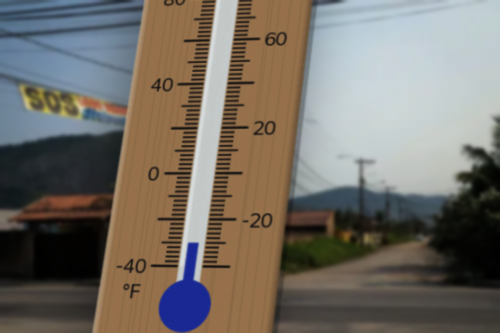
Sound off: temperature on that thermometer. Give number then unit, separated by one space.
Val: -30 °F
